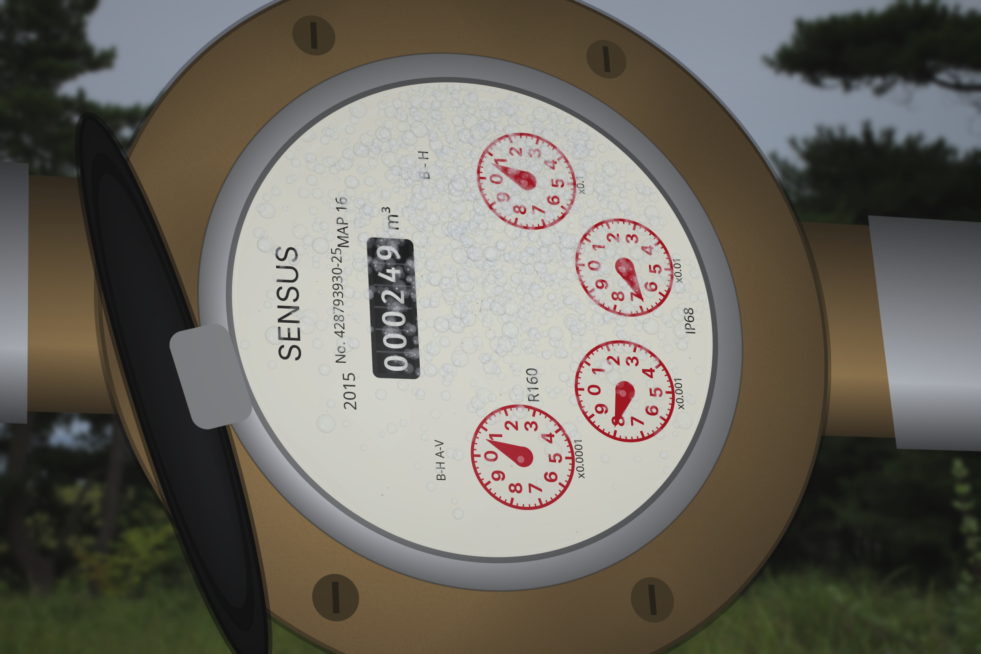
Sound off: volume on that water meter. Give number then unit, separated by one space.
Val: 249.0680 m³
